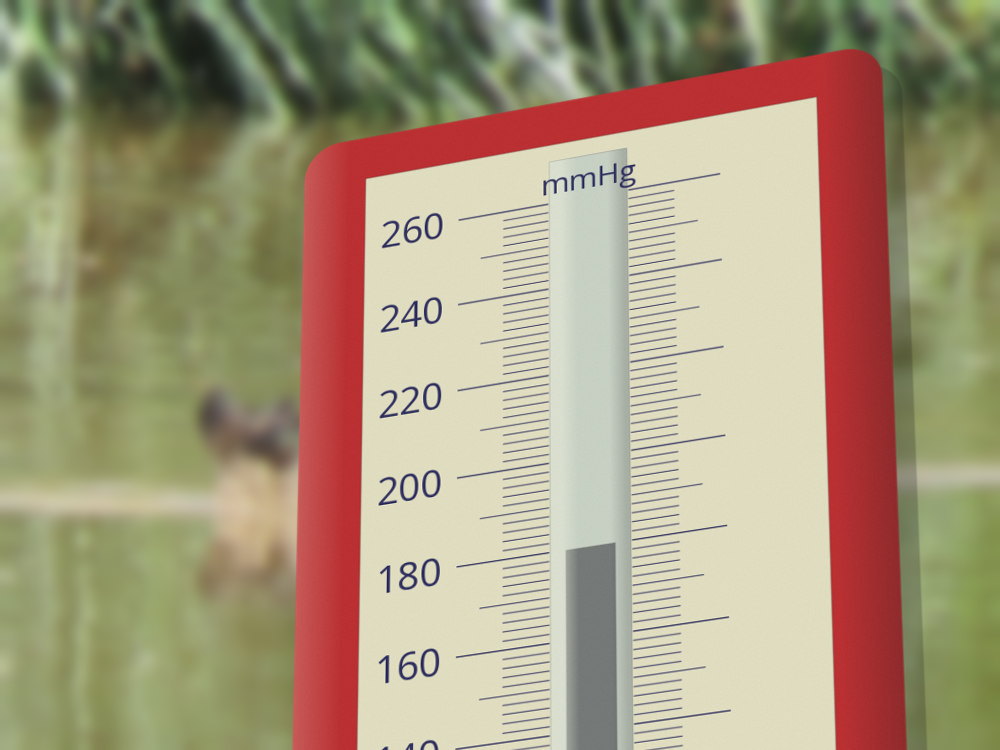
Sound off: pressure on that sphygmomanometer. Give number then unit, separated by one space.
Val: 180 mmHg
